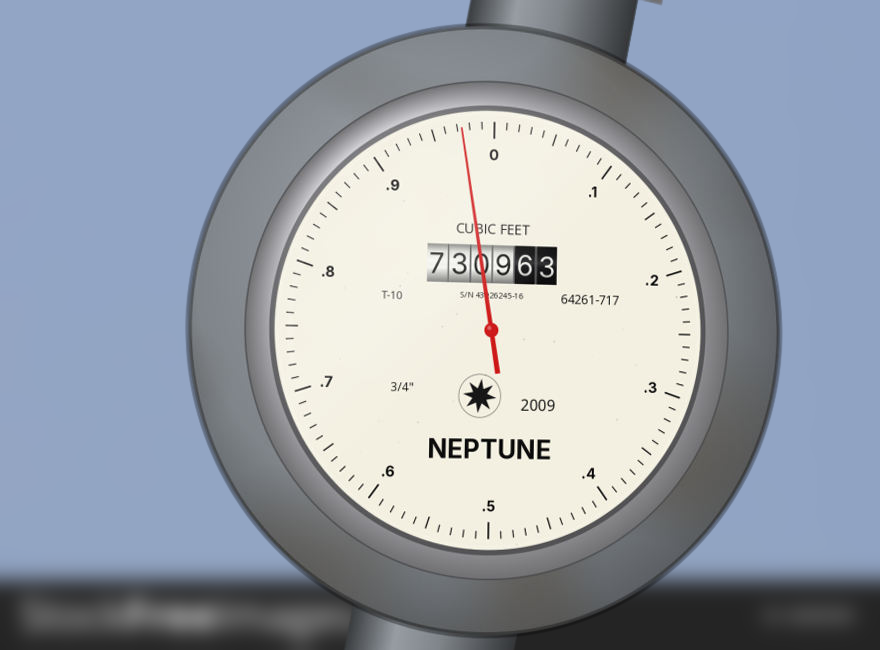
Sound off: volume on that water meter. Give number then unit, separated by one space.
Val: 730962.97 ft³
